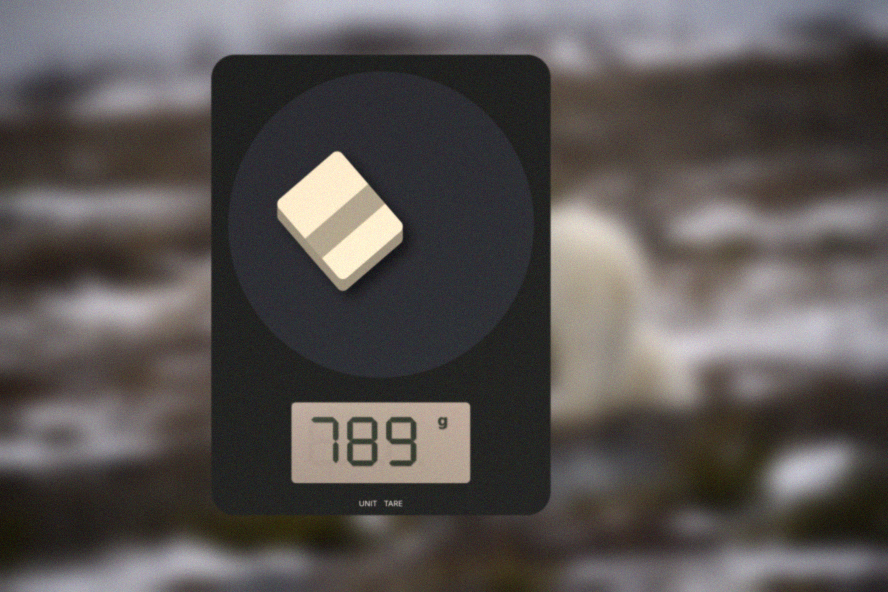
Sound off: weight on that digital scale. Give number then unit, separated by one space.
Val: 789 g
